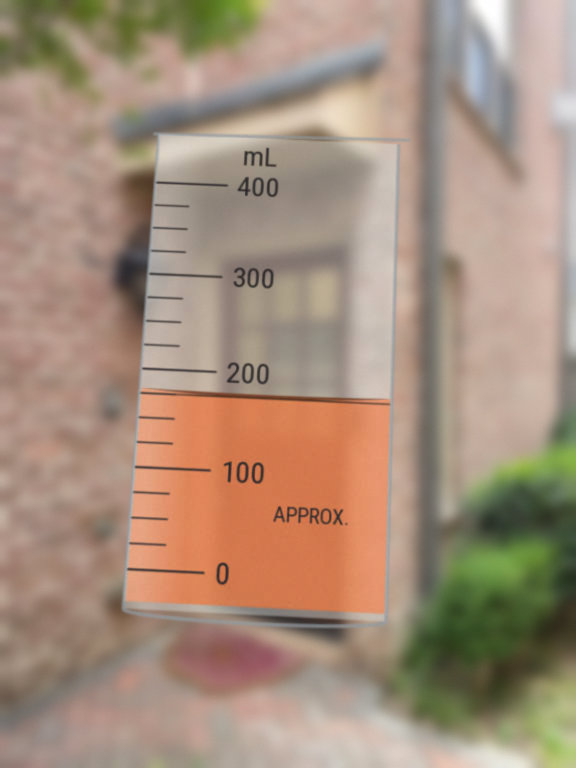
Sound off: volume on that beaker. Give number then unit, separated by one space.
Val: 175 mL
